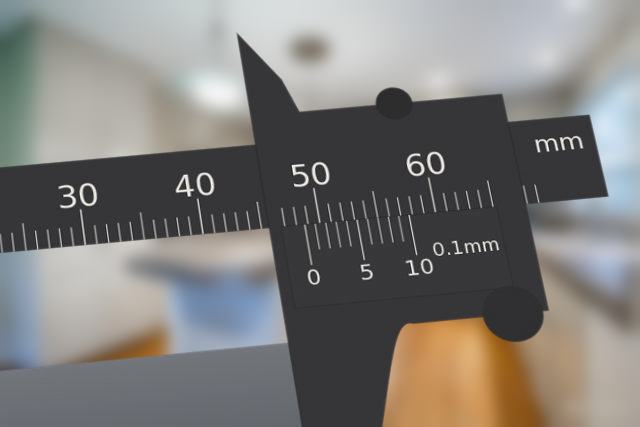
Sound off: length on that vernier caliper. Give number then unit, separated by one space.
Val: 48.7 mm
